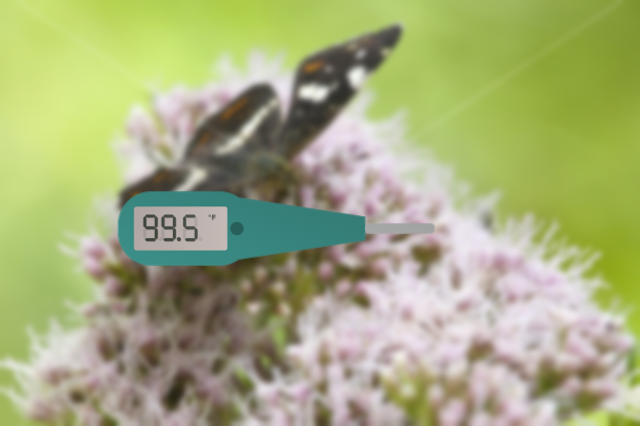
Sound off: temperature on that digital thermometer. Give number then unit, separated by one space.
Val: 99.5 °F
